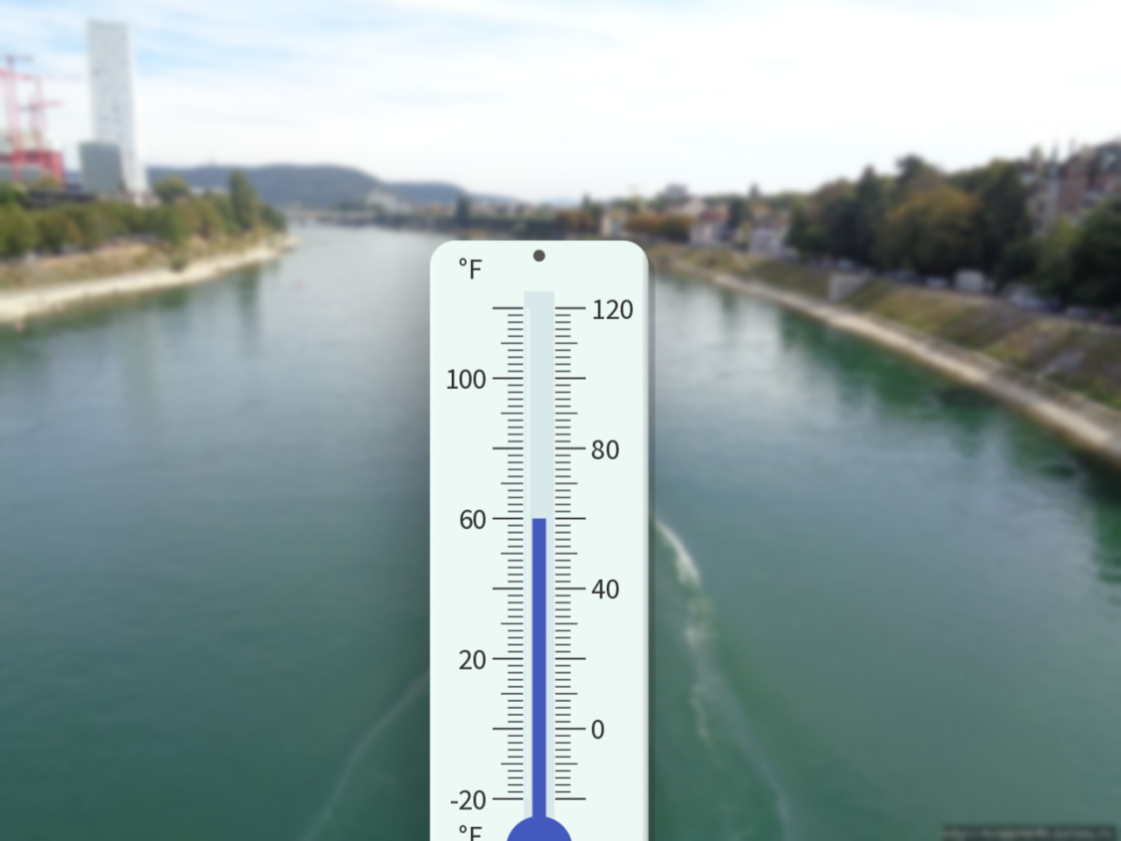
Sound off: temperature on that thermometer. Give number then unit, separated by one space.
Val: 60 °F
